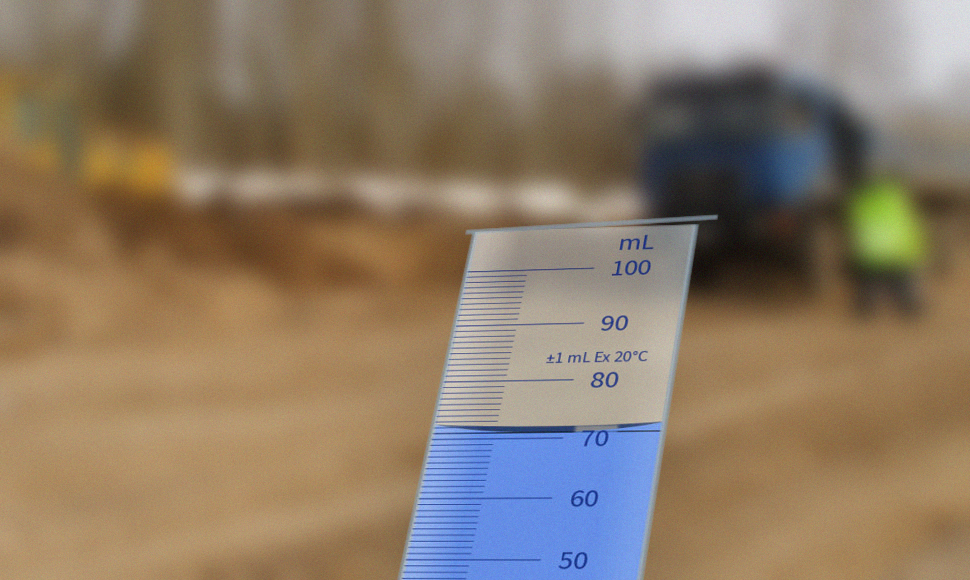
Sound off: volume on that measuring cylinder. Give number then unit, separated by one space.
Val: 71 mL
